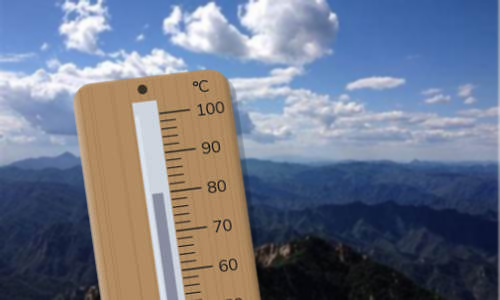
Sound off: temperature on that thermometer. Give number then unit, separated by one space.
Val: 80 °C
